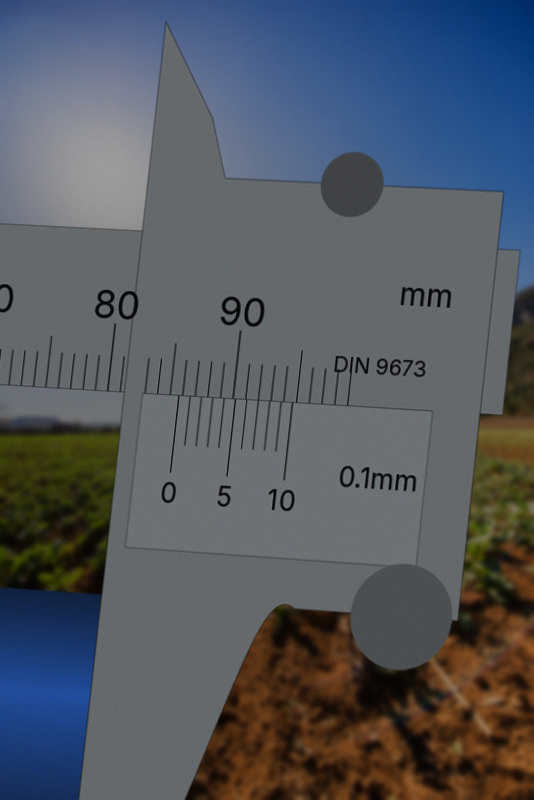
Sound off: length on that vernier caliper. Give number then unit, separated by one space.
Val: 85.7 mm
